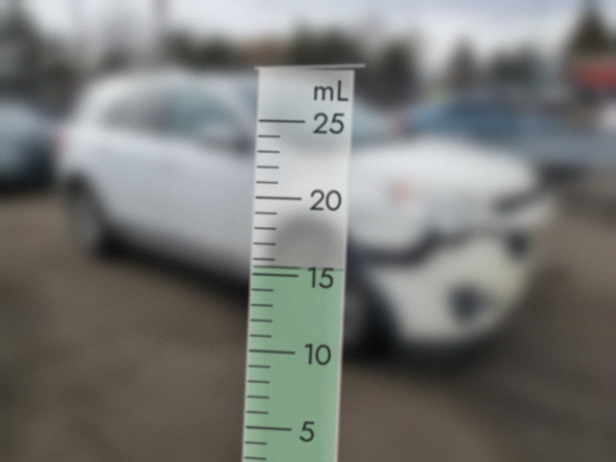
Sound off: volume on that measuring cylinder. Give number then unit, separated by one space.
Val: 15.5 mL
